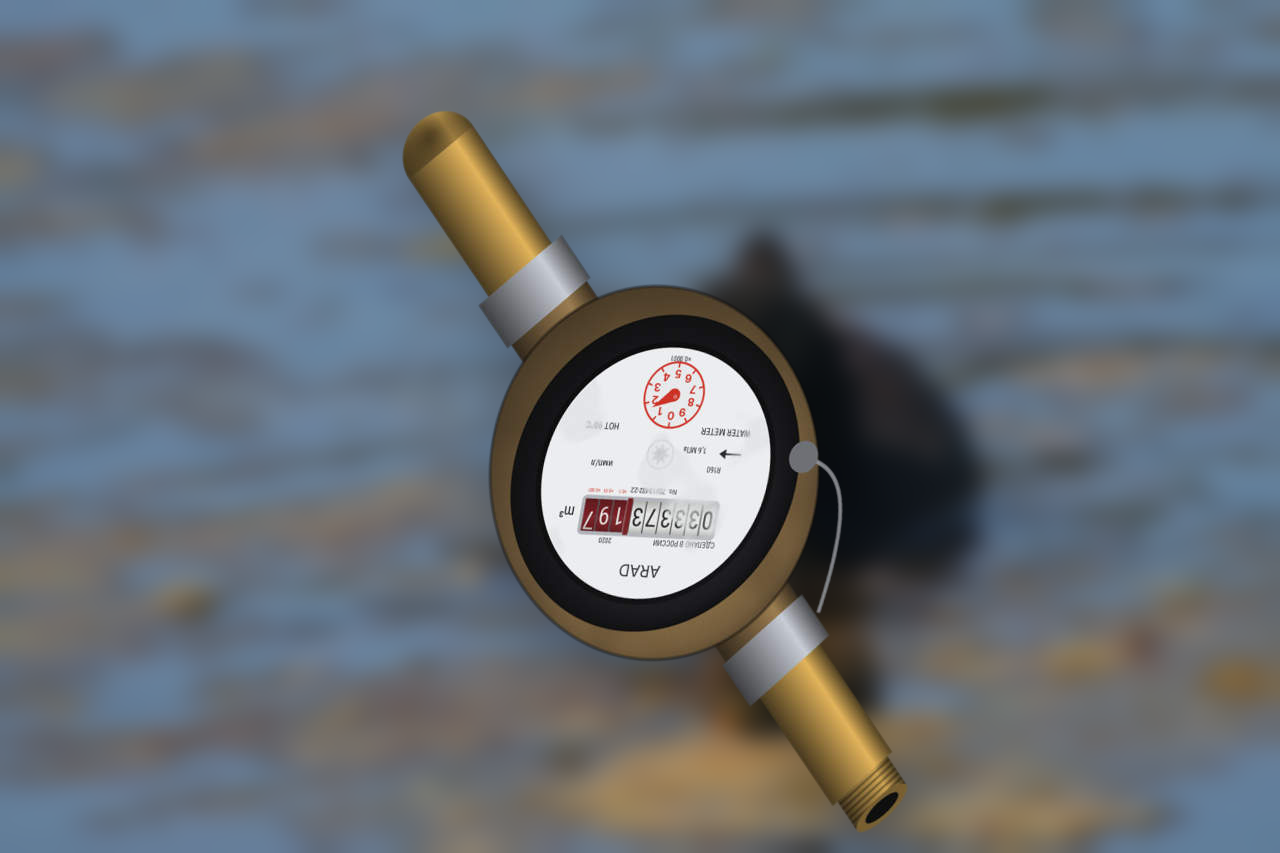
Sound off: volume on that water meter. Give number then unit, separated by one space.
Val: 33373.1971 m³
